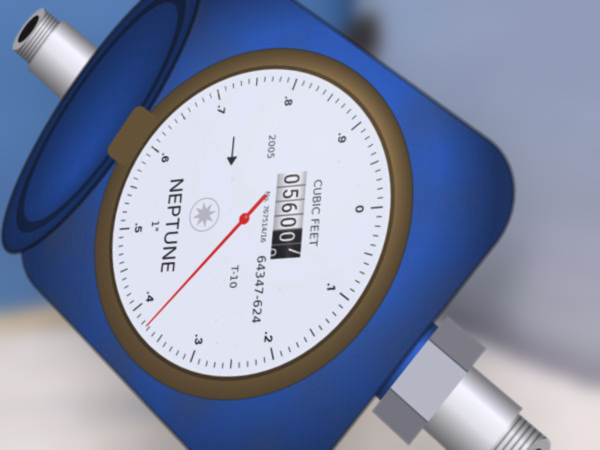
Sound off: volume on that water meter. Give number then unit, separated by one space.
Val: 56007.37 ft³
